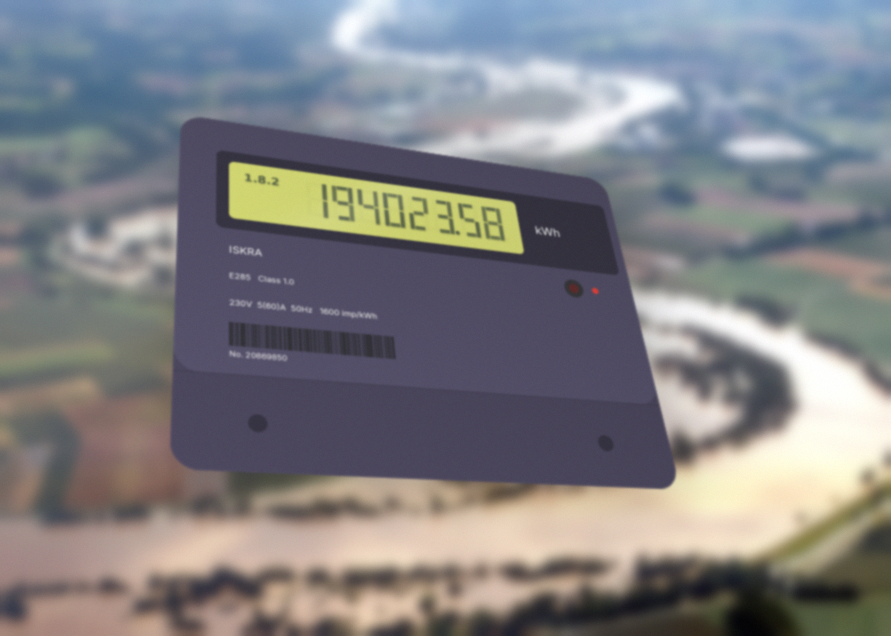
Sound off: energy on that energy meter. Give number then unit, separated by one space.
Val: 194023.58 kWh
